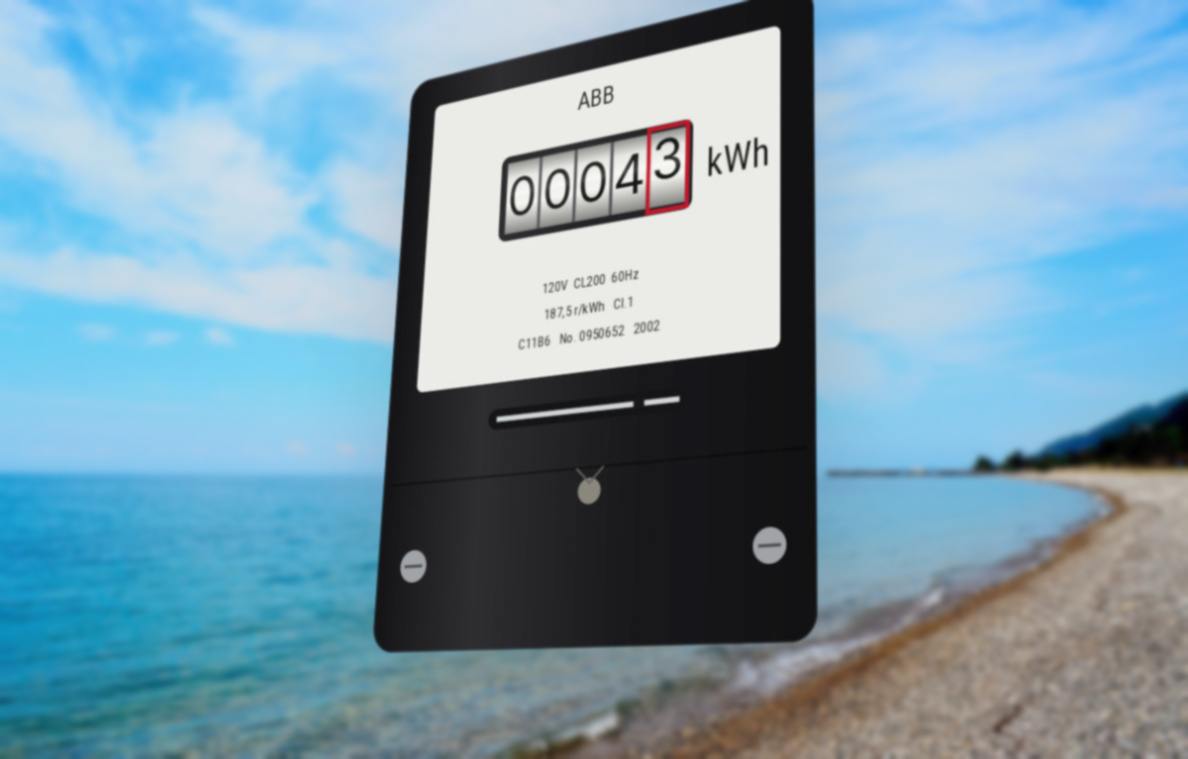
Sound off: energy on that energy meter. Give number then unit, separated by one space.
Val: 4.3 kWh
